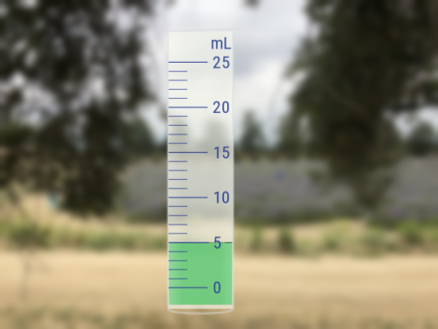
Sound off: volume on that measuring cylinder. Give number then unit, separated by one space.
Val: 5 mL
